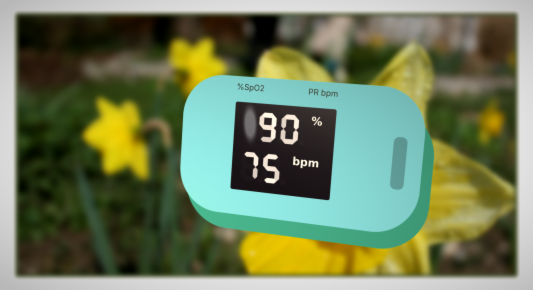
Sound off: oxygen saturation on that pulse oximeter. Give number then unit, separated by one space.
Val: 90 %
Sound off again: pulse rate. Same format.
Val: 75 bpm
